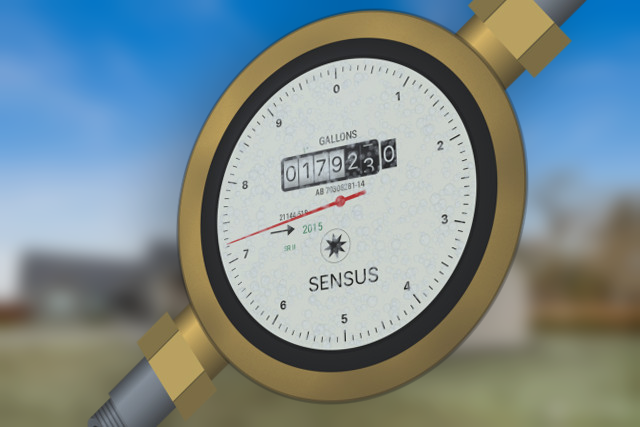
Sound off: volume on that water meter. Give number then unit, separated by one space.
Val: 179227.2 gal
